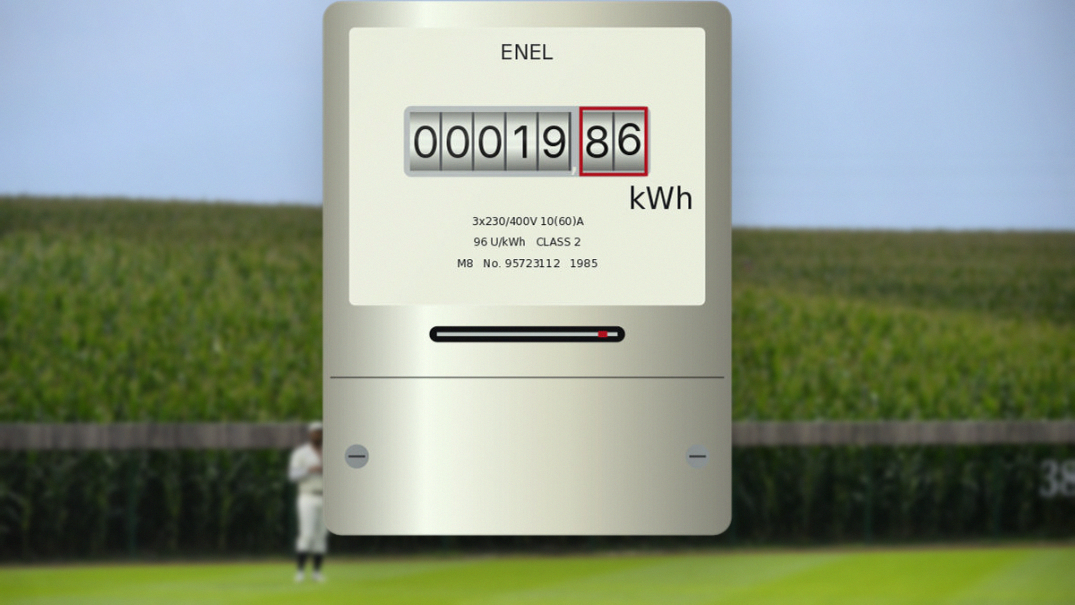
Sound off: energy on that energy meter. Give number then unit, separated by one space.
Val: 19.86 kWh
